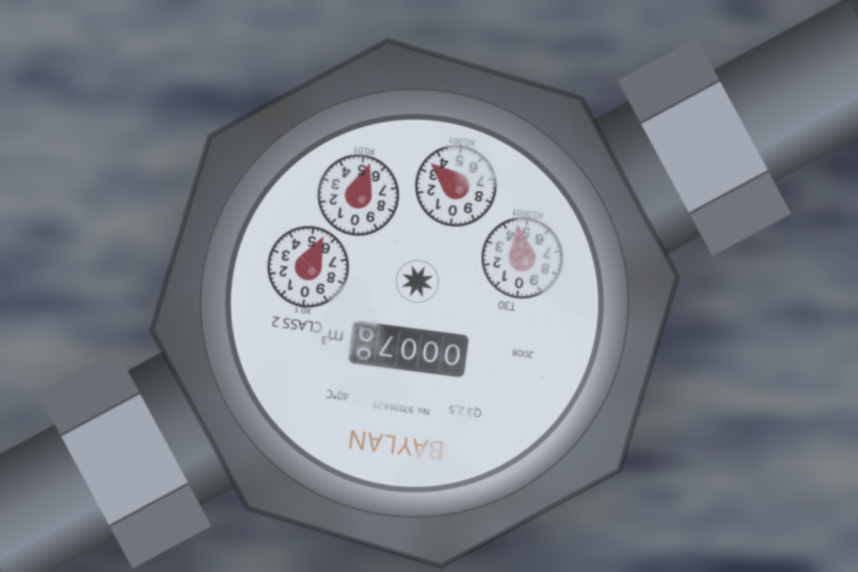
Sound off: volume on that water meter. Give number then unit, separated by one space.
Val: 78.5534 m³
